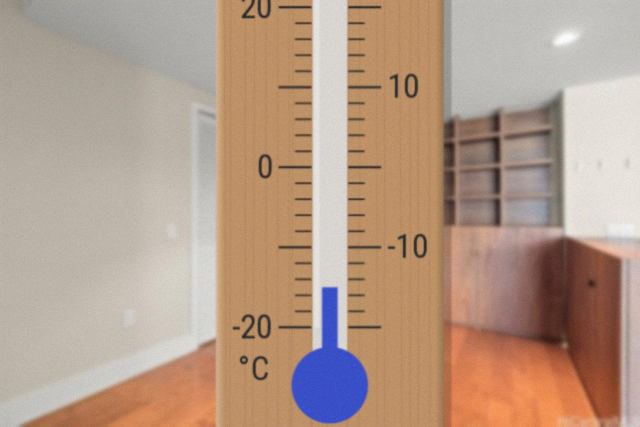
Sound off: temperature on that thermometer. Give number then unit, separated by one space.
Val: -15 °C
